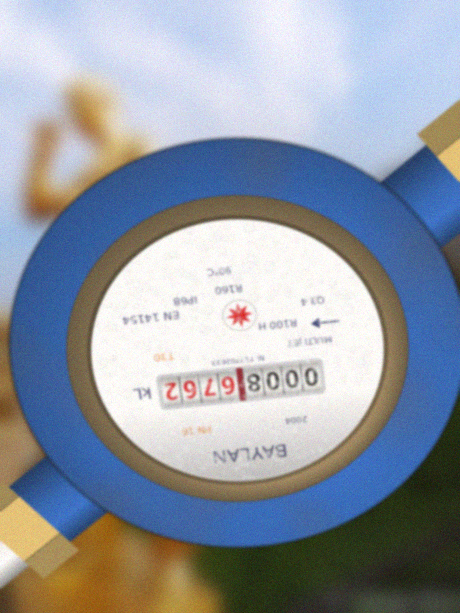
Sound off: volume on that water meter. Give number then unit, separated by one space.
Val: 8.6762 kL
